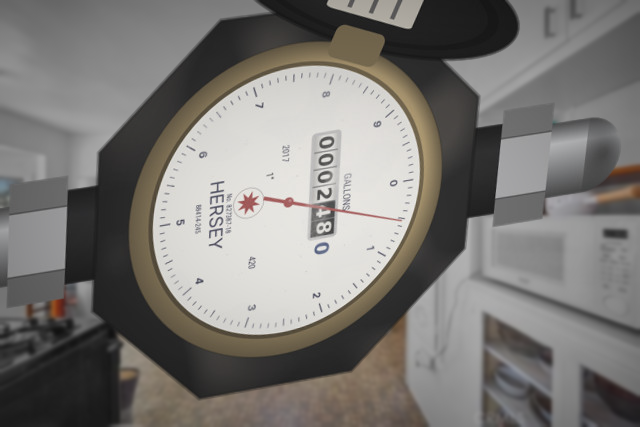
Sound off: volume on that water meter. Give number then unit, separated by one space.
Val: 2480.5 gal
